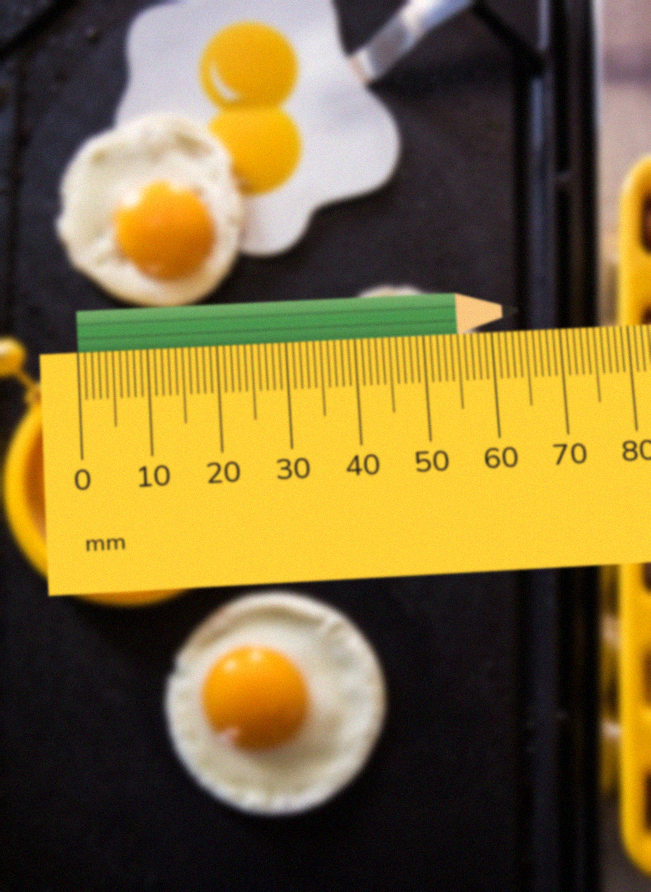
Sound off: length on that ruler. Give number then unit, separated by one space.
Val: 64 mm
